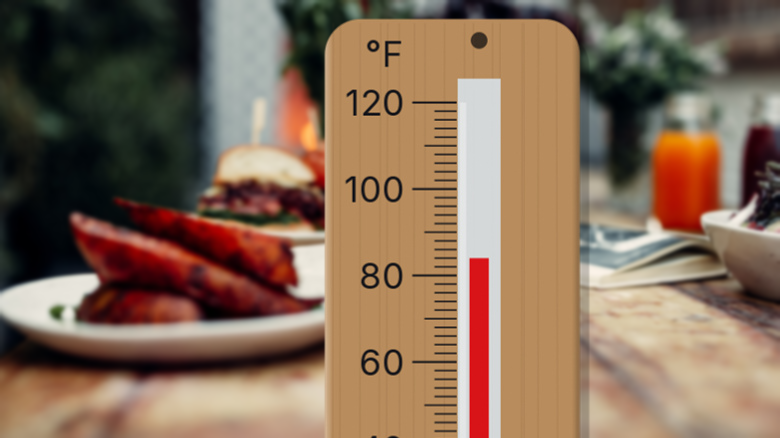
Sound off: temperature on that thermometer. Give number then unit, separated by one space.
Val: 84 °F
